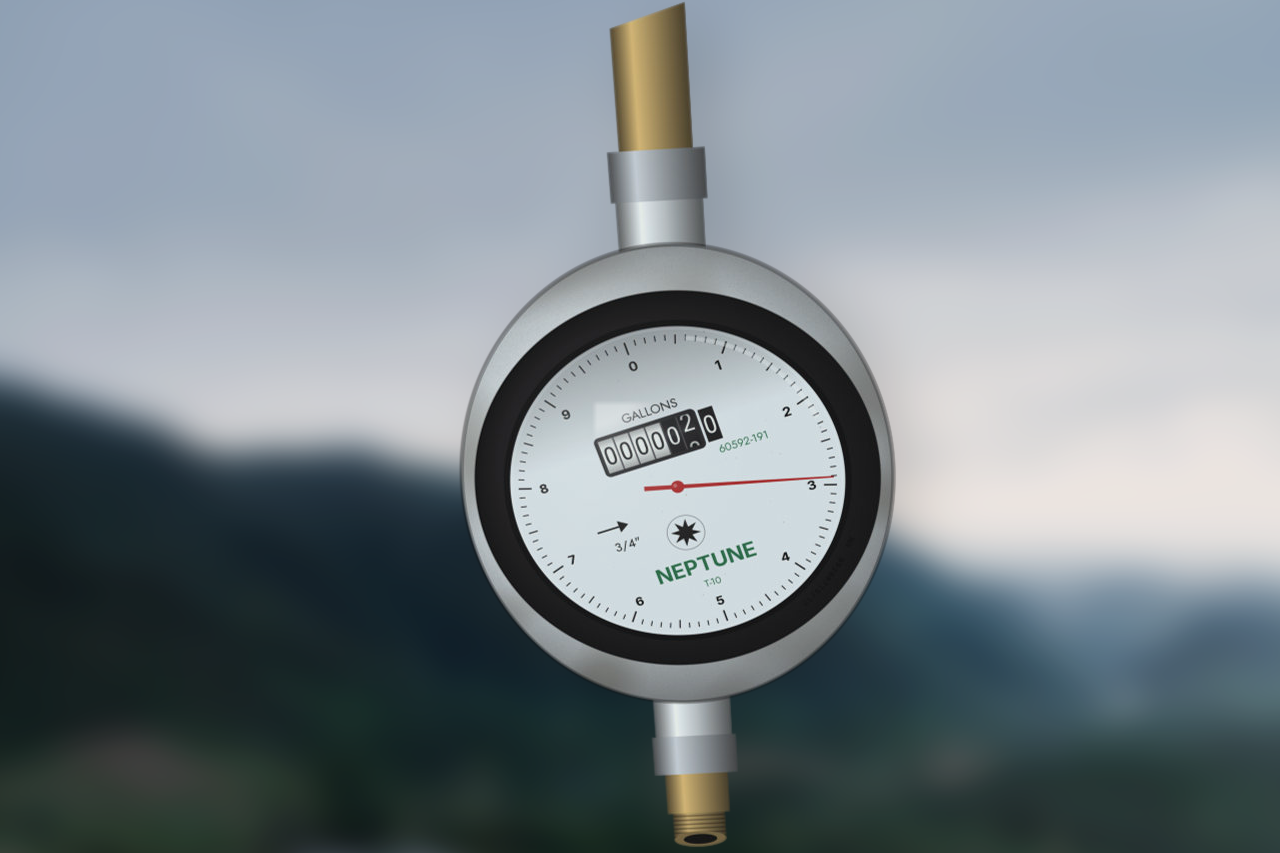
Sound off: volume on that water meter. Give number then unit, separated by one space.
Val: 22.9 gal
